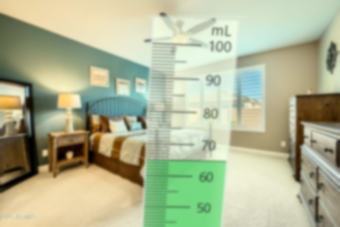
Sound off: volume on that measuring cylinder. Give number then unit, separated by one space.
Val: 65 mL
